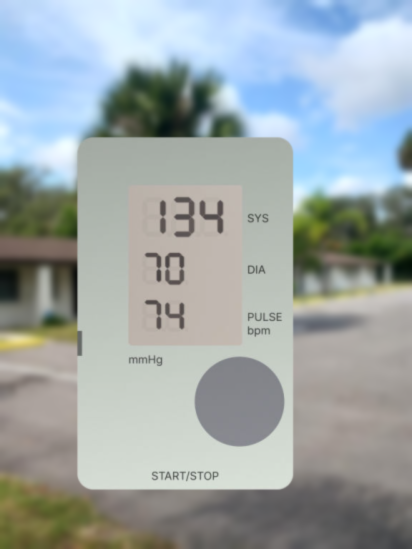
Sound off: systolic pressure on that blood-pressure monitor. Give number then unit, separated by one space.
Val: 134 mmHg
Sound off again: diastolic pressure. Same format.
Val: 70 mmHg
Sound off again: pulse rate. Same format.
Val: 74 bpm
